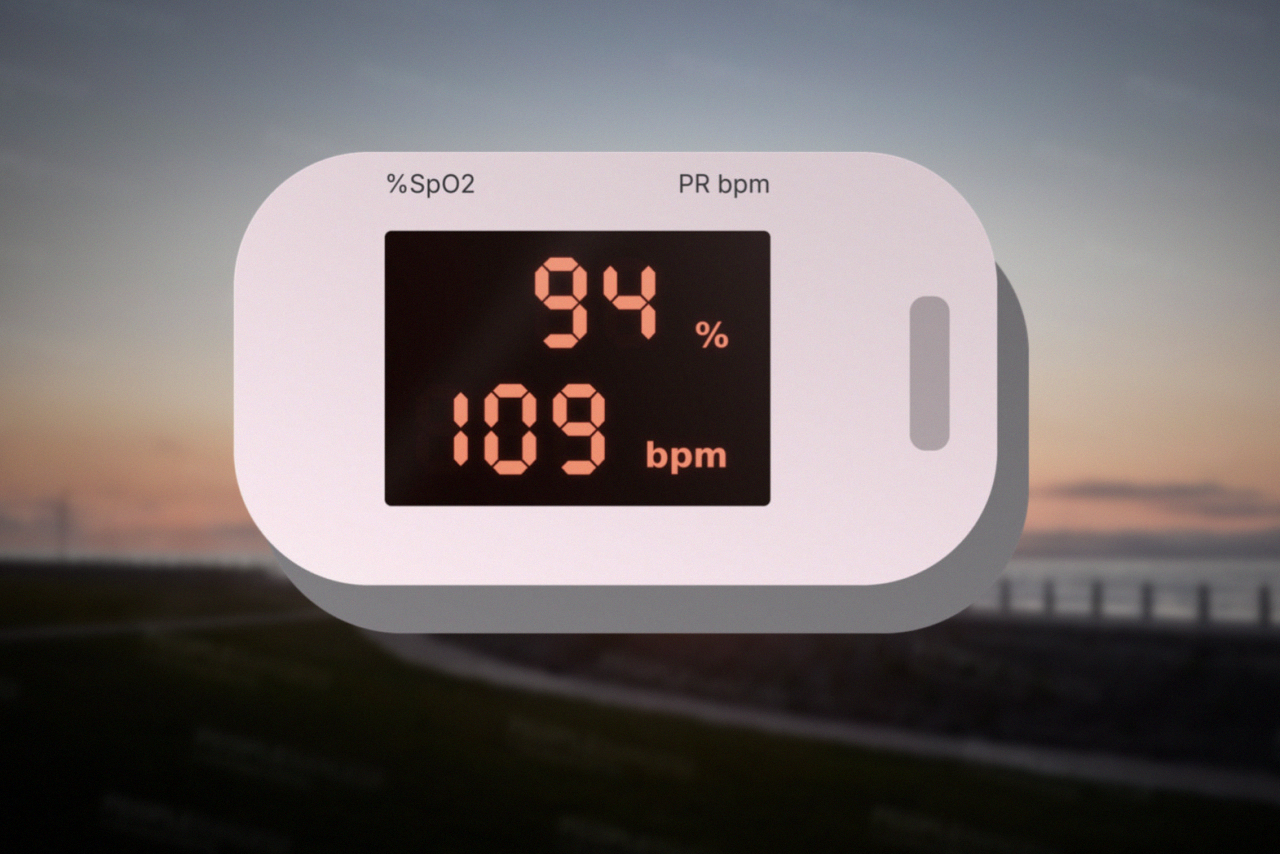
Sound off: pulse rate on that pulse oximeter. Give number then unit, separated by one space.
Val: 109 bpm
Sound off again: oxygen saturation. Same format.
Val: 94 %
